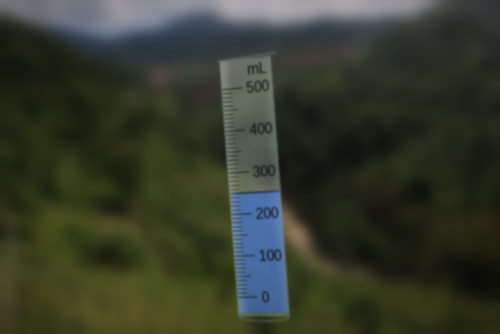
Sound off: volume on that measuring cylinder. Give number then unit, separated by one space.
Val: 250 mL
